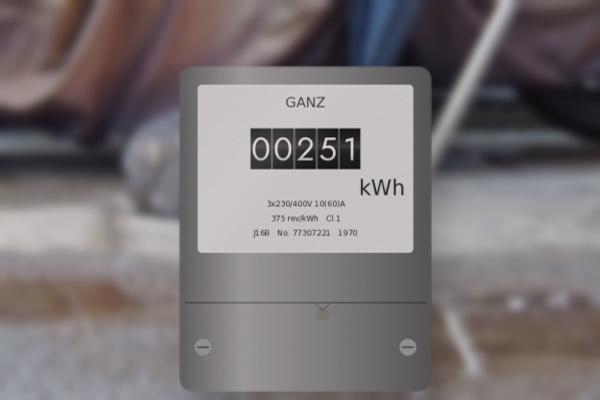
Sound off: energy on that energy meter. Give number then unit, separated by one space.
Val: 251 kWh
